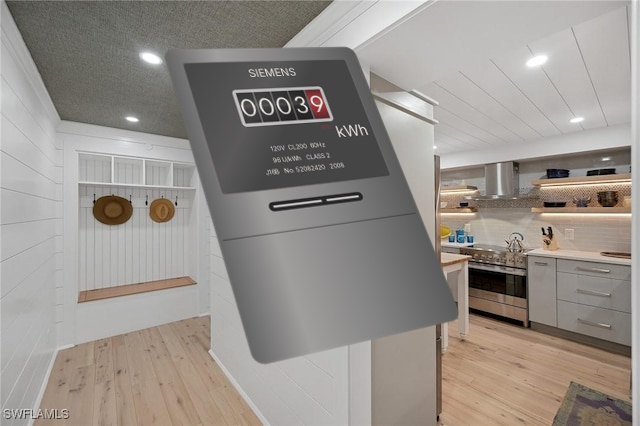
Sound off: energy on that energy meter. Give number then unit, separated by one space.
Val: 3.9 kWh
